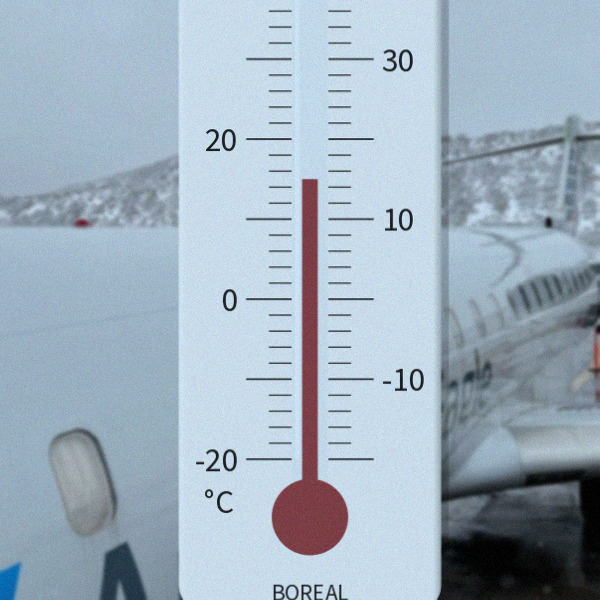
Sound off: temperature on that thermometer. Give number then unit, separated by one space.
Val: 15 °C
